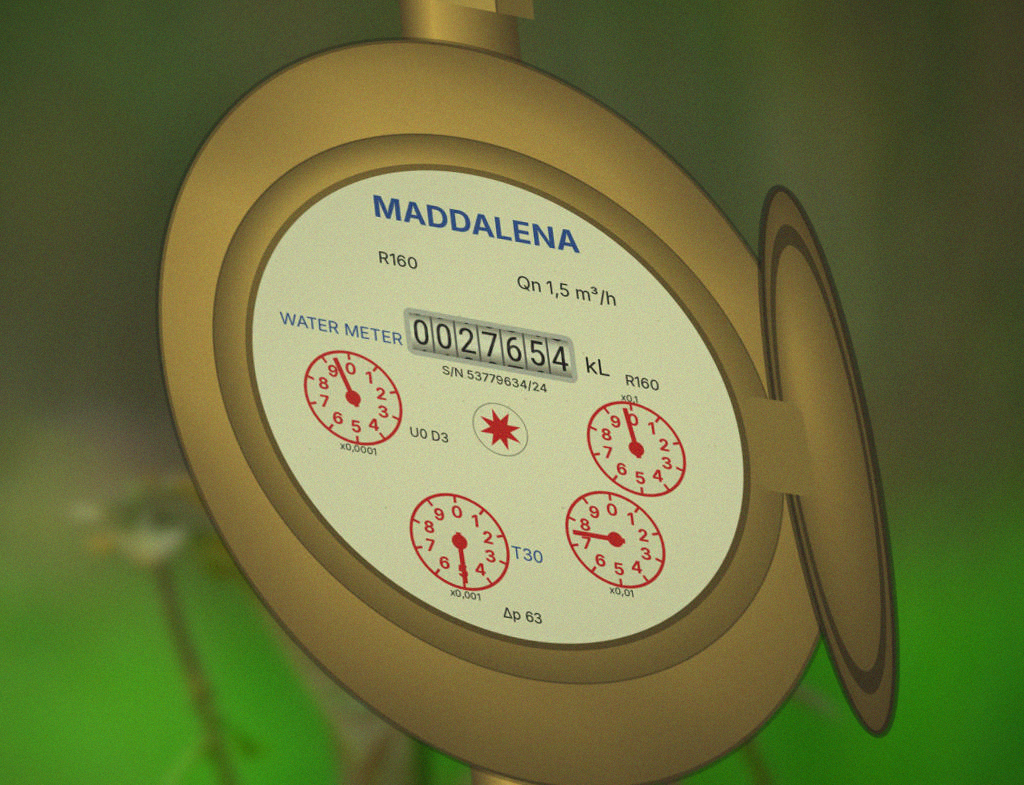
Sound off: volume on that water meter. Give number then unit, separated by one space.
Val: 27653.9749 kL
